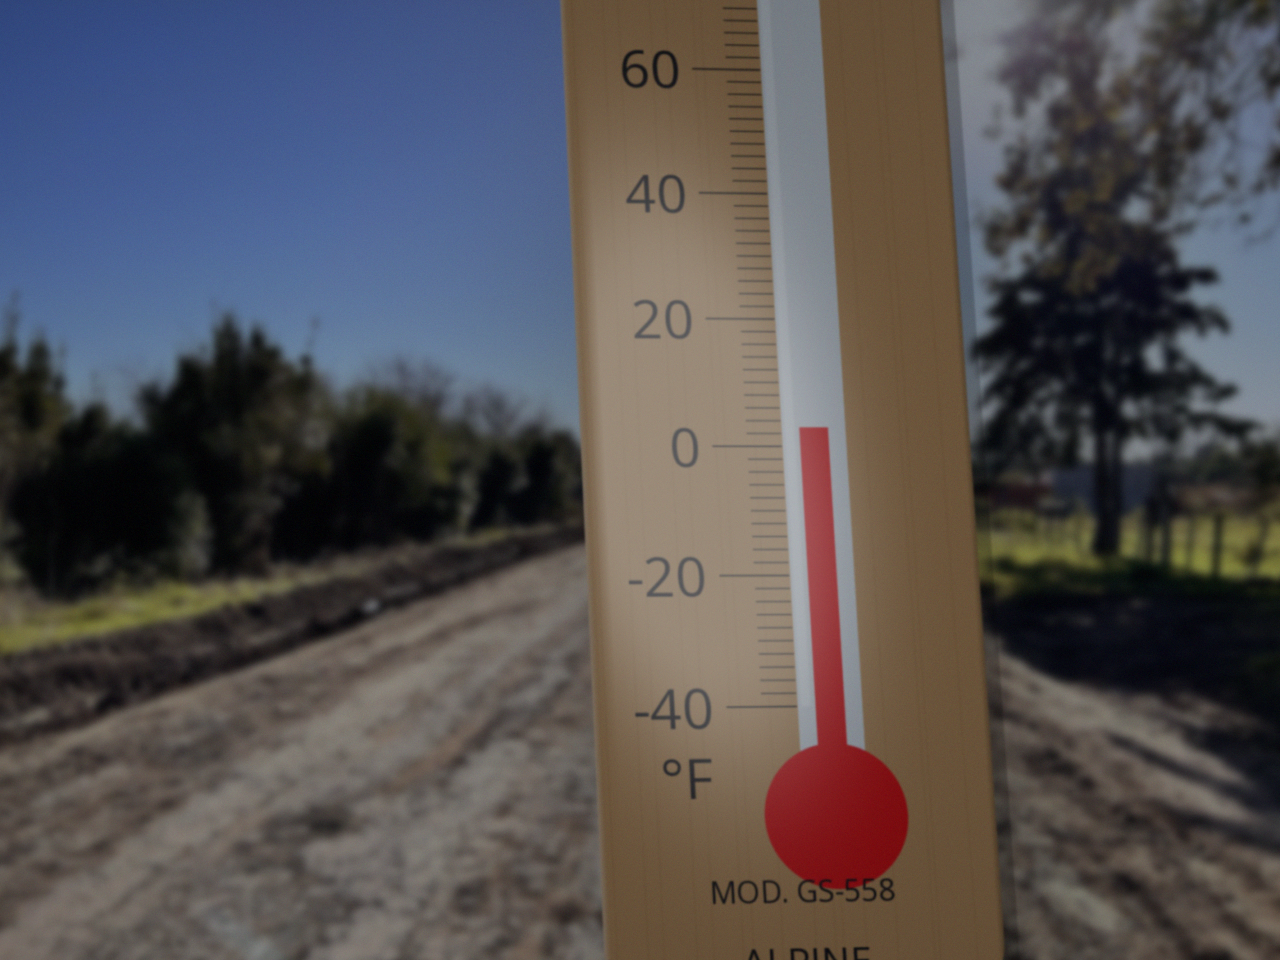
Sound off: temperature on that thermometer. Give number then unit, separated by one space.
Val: 3 °F
